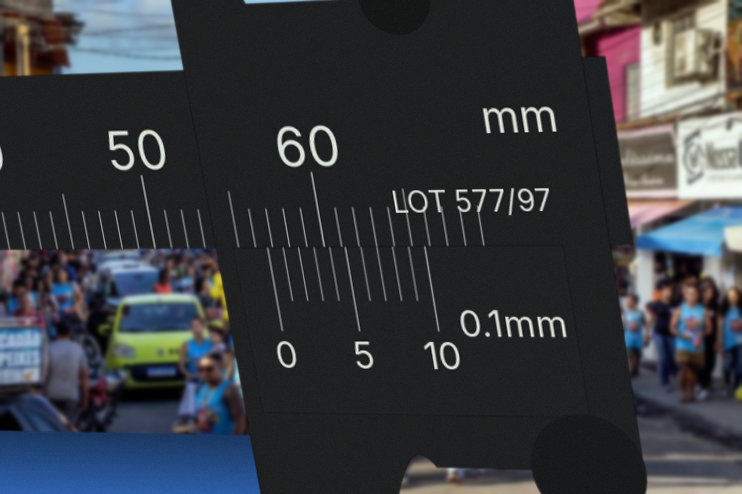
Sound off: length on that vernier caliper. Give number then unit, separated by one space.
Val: 56.7 mm
